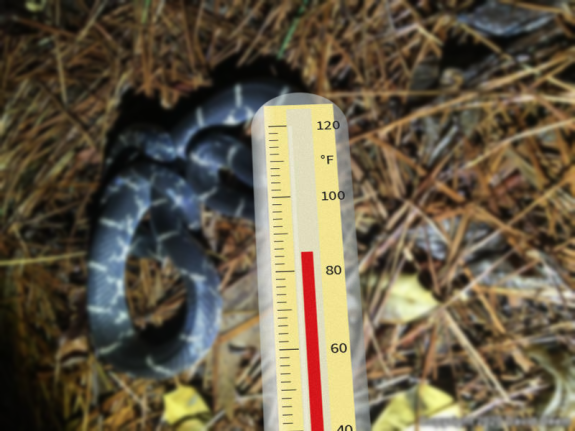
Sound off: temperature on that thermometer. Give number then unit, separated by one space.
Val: 85 °F
